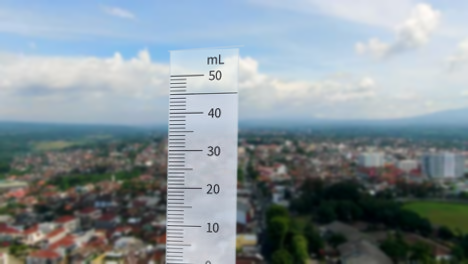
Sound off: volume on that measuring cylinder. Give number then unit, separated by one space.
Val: 45 mL
